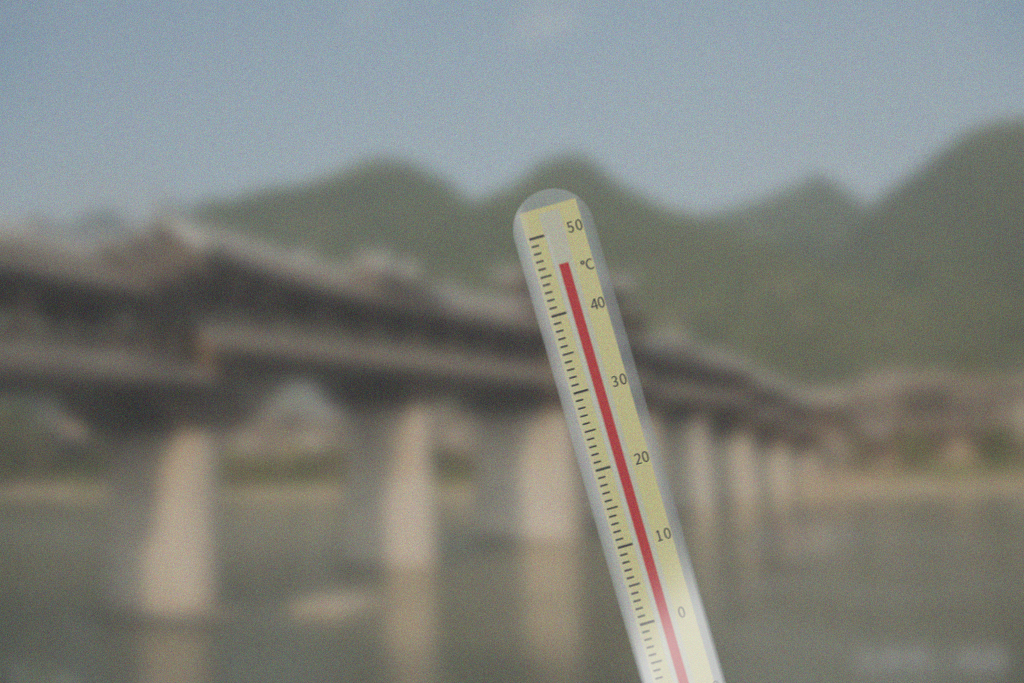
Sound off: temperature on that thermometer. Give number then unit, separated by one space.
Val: 46 °C
